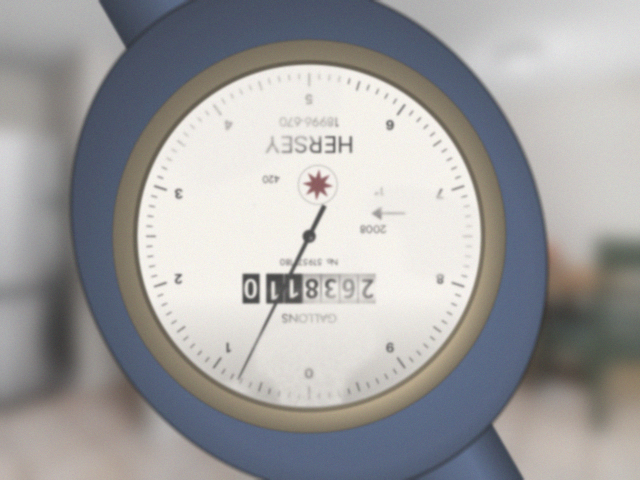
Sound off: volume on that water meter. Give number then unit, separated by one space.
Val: 2638110.7 gal
